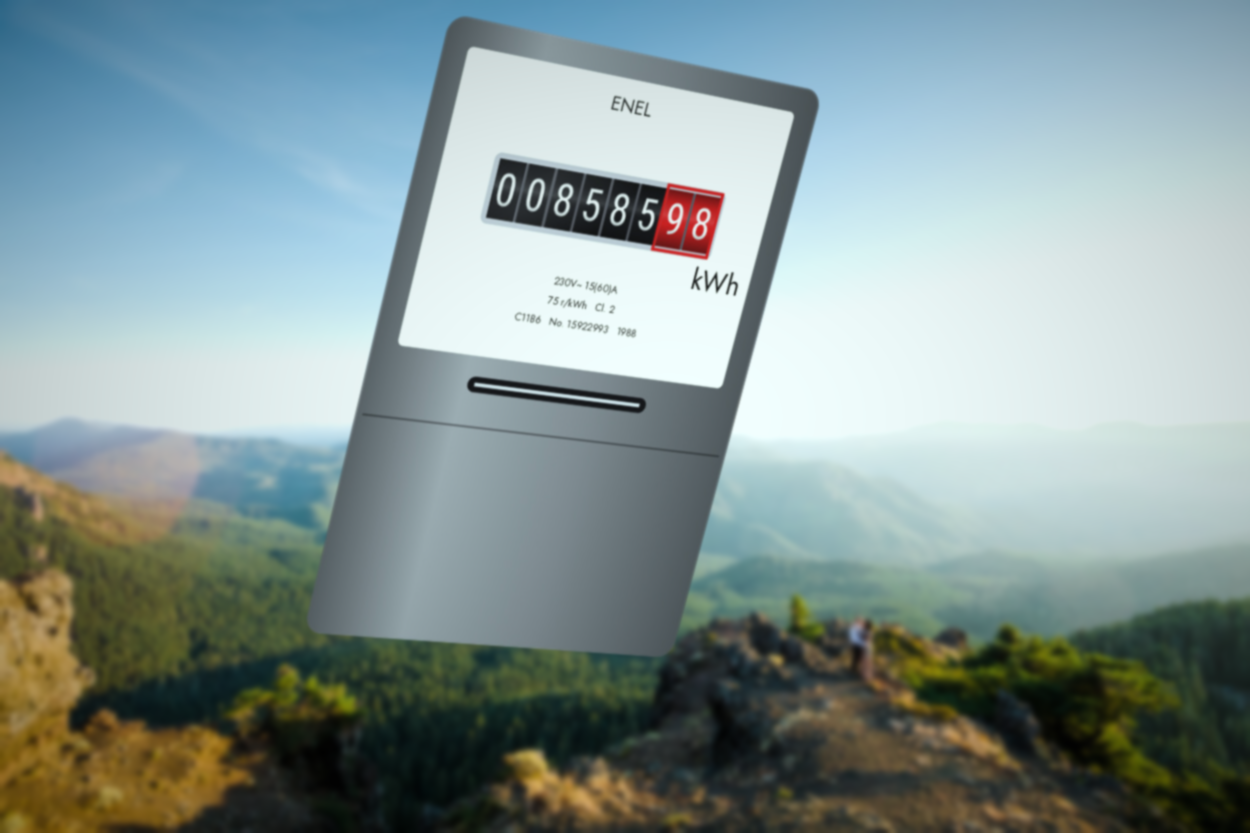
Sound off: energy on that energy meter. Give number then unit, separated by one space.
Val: 8585.98 kWh
